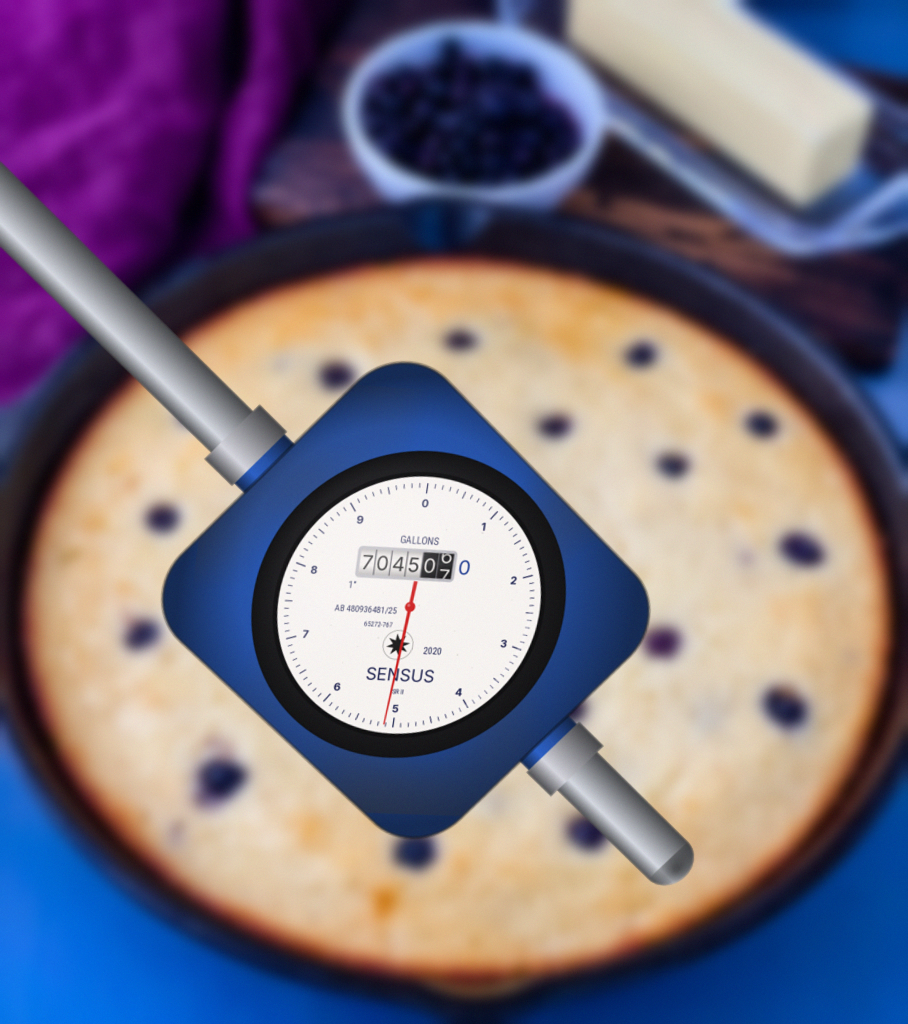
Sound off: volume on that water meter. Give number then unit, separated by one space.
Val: 7045065.1 gal
